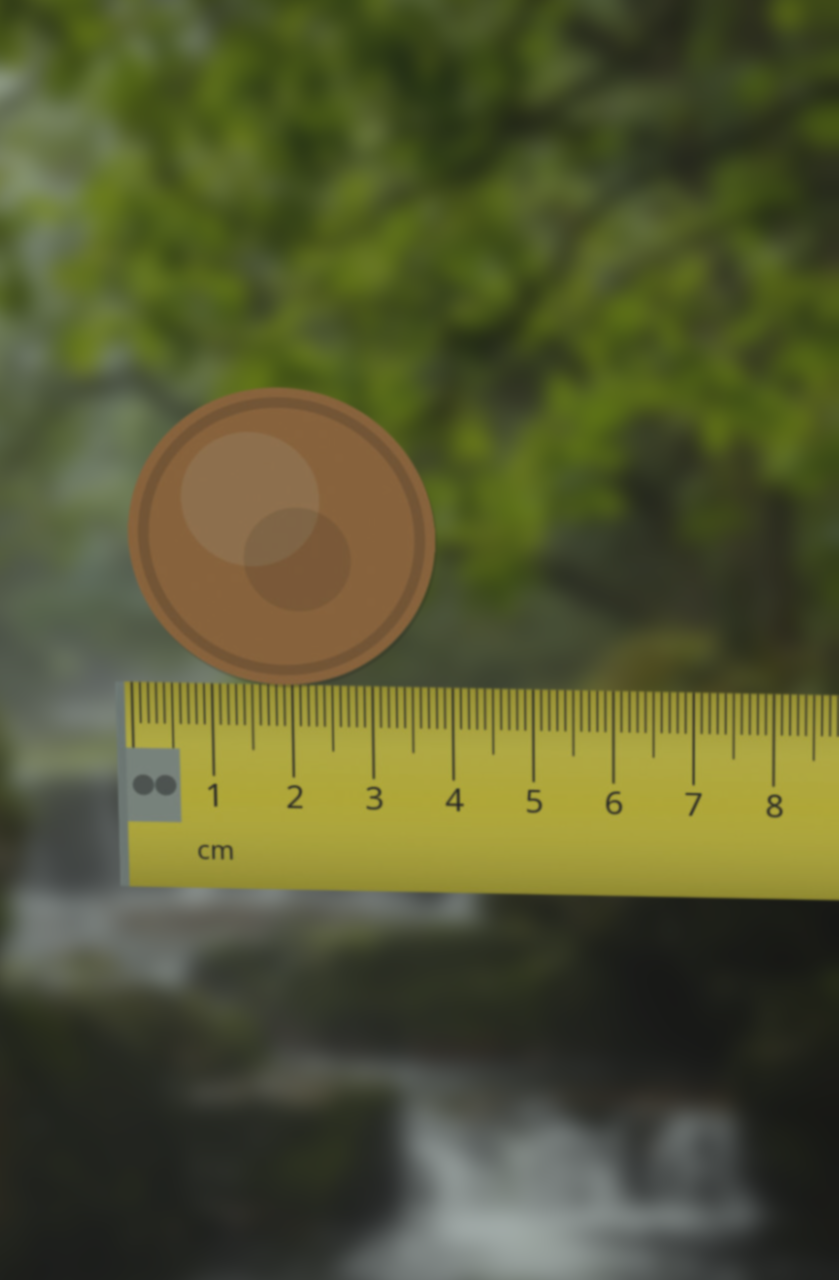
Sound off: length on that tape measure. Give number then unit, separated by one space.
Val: 3.8 cm
